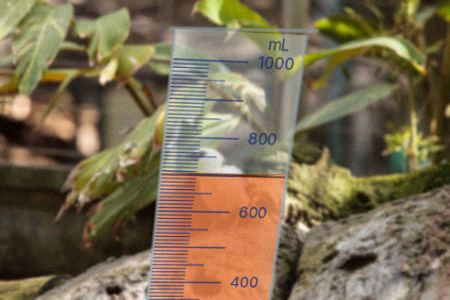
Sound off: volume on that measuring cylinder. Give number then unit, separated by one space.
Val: 700 mL
